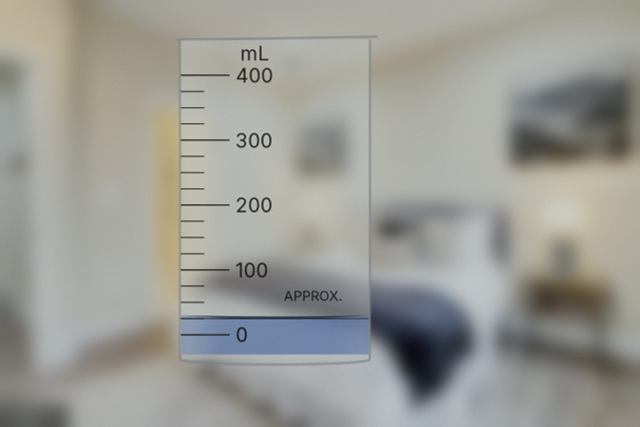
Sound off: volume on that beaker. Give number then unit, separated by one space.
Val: 25 mL
